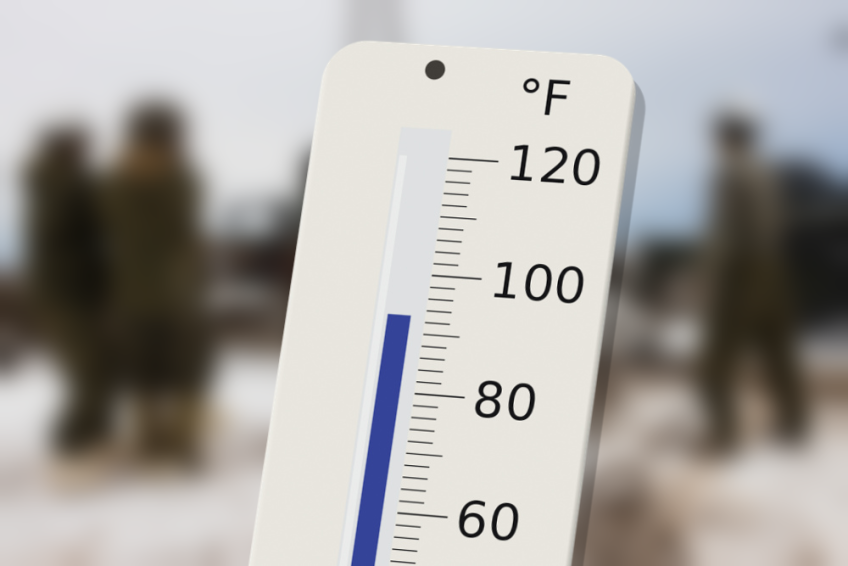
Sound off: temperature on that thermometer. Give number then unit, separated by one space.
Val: 93 °F
